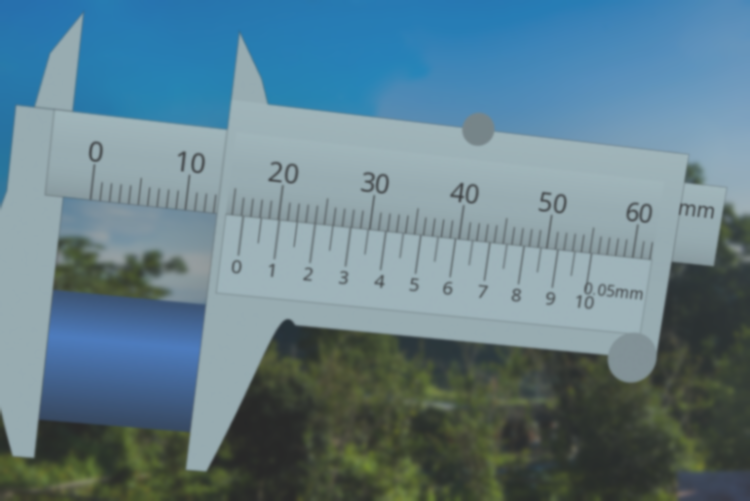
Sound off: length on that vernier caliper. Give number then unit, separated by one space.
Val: 16.2 mm
